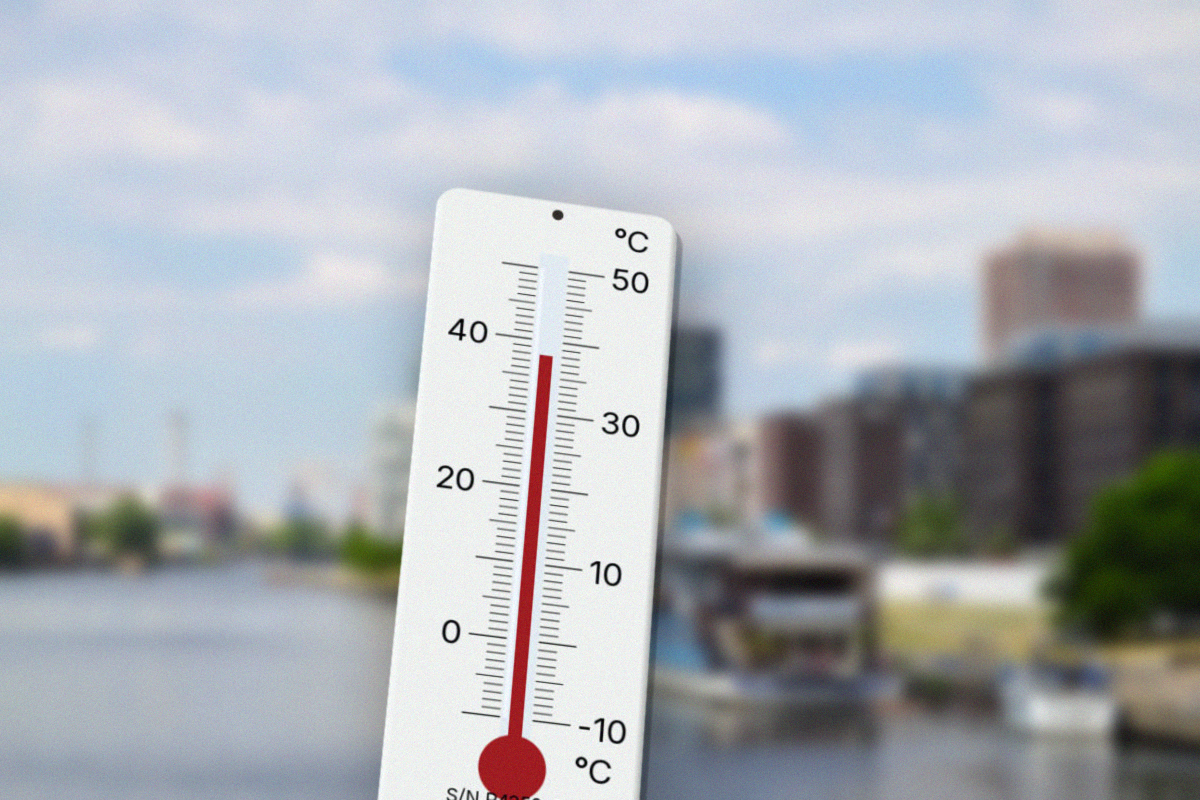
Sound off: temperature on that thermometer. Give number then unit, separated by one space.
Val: 38 °C
